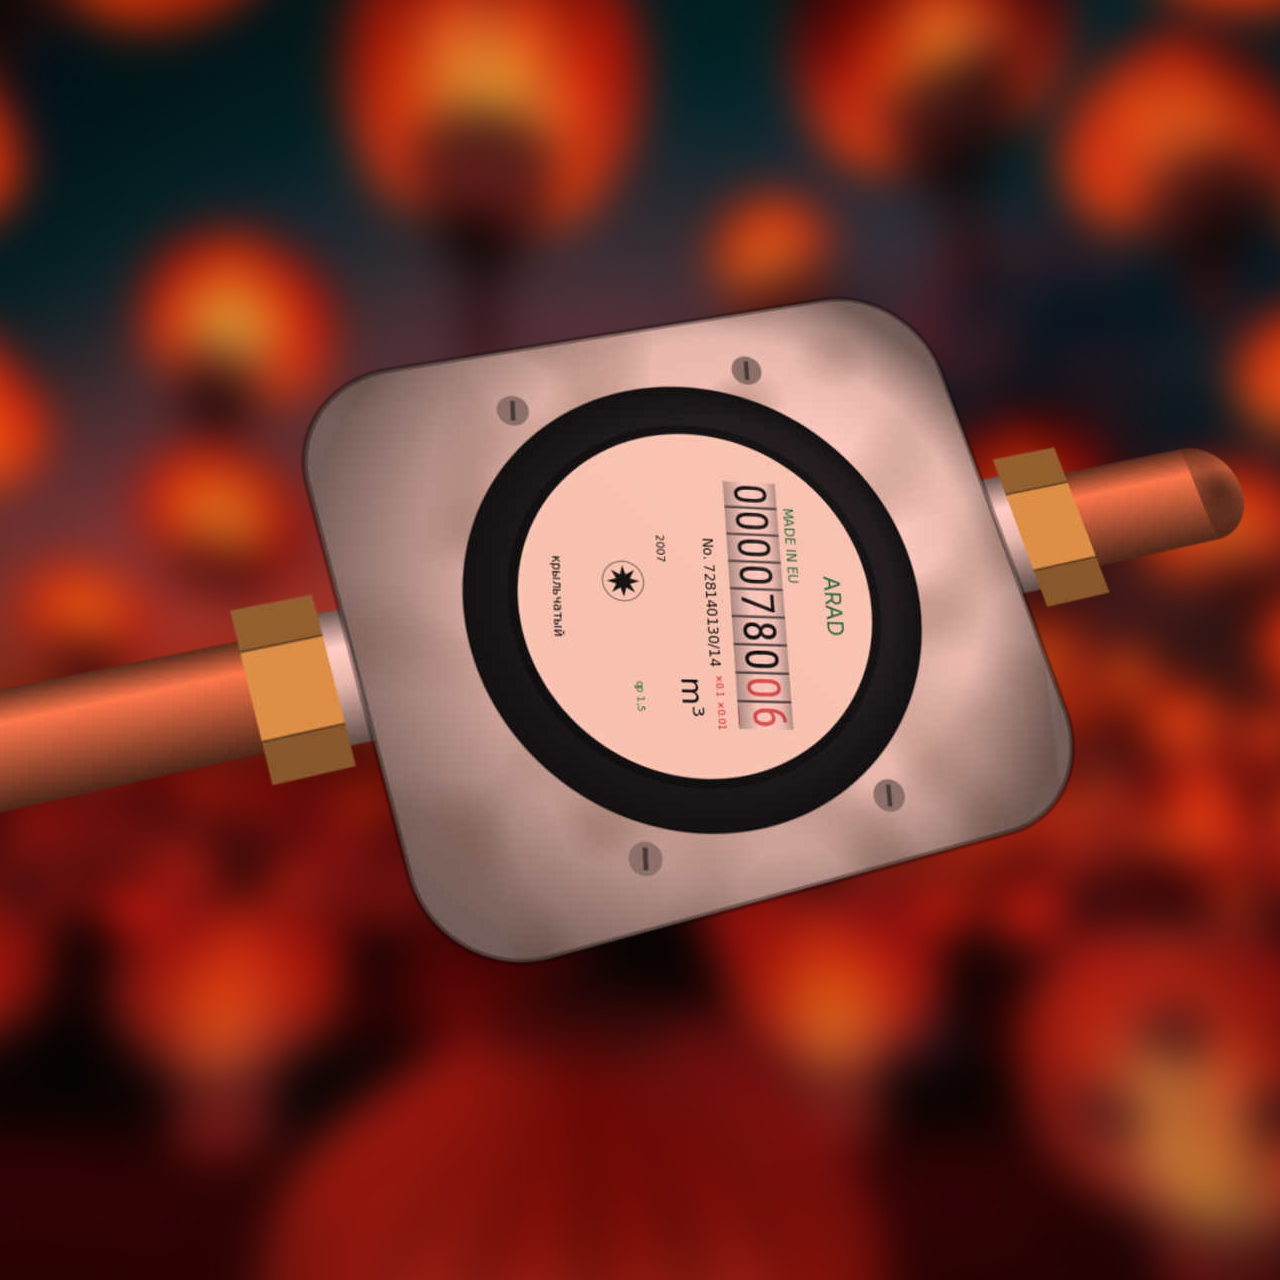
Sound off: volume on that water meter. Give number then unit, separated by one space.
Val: 780.06 m³
